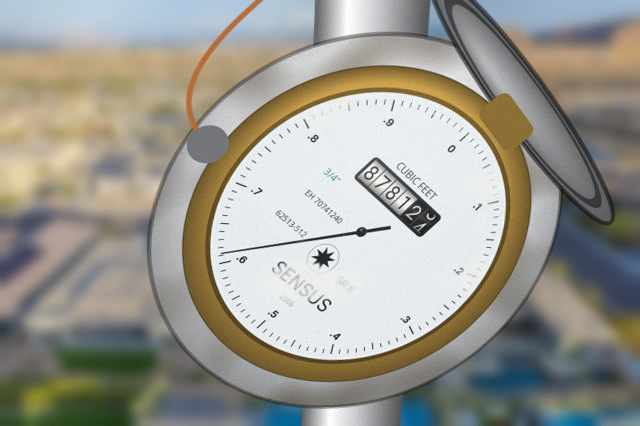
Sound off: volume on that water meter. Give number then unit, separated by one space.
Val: 878123.61 ft³
